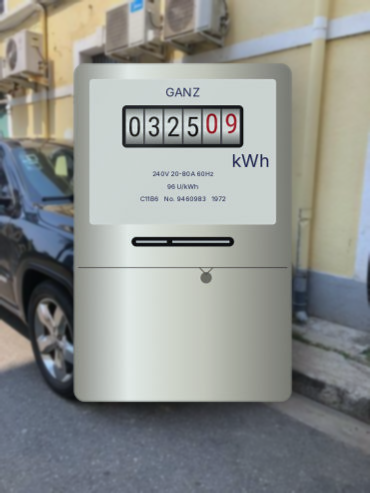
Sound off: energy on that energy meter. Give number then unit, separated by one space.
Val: 325.09 kWh
